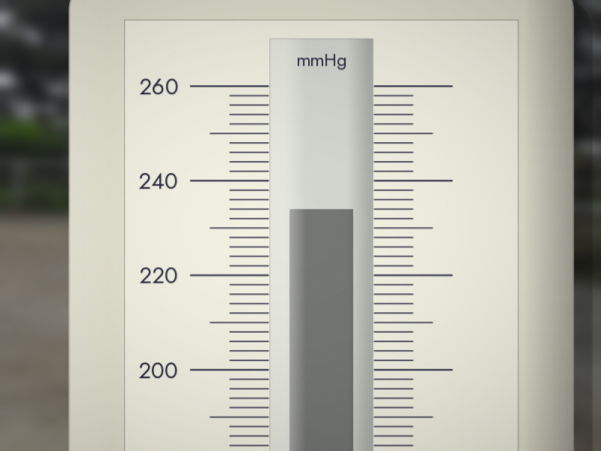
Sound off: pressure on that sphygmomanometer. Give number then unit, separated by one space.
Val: 234 mmHg
